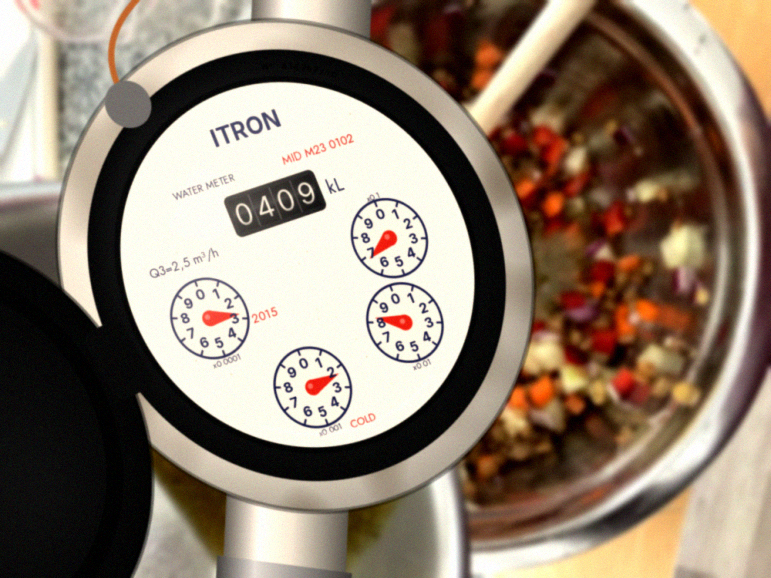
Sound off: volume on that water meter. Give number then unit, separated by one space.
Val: 409.6822 kL
